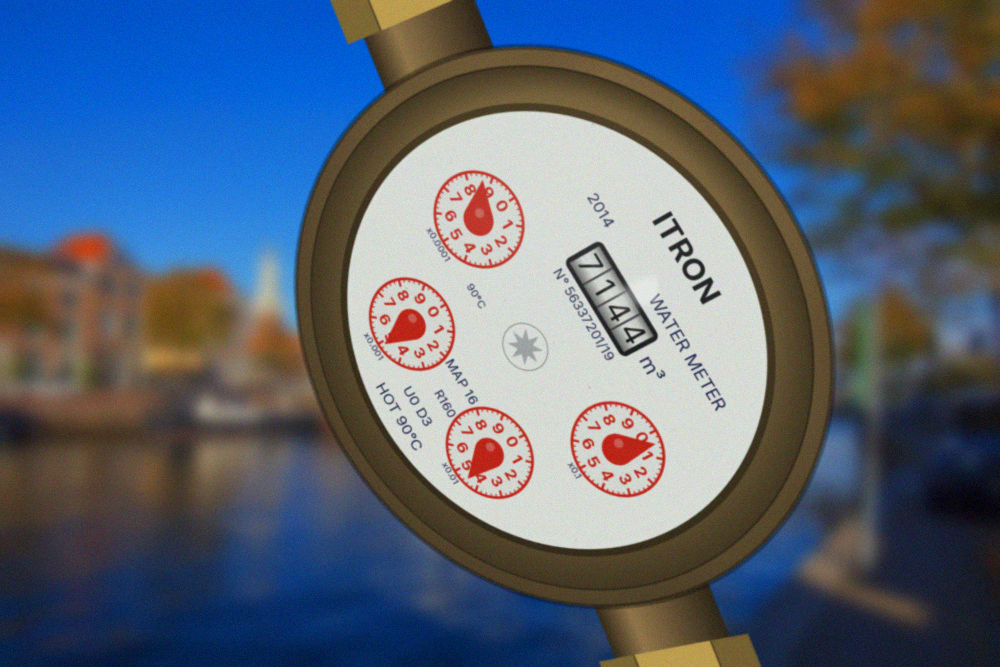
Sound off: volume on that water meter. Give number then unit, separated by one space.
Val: 7144.0448 m³
